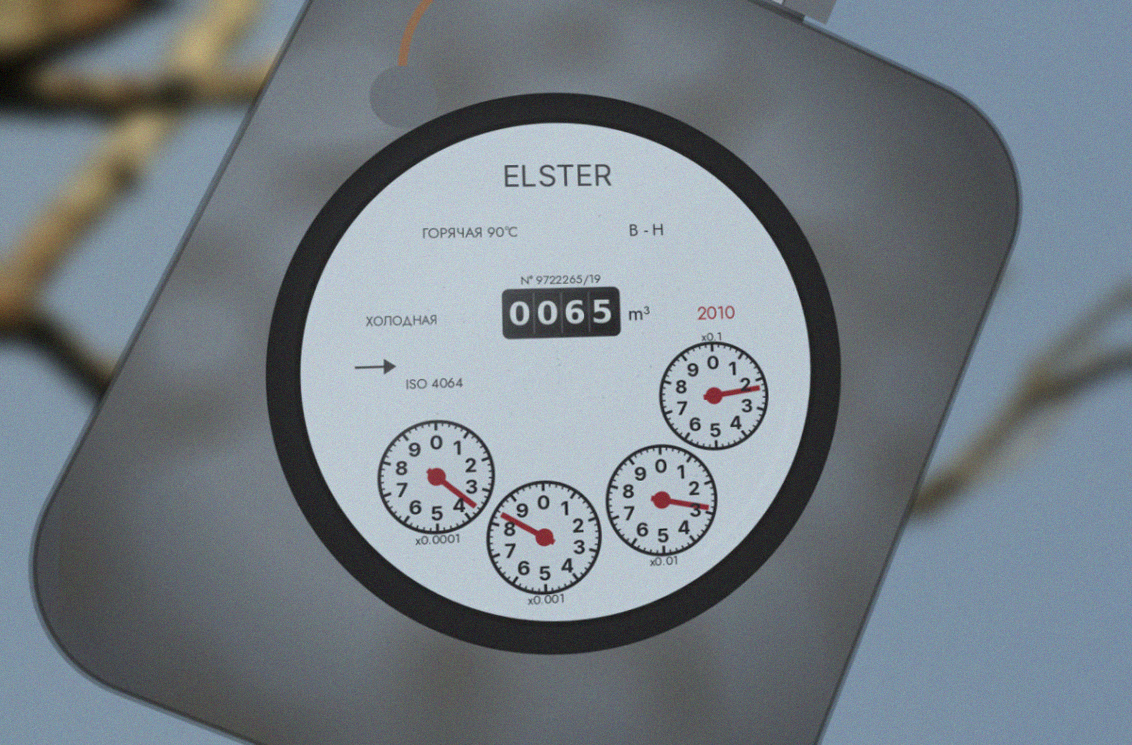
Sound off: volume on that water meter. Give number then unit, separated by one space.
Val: 65.2283 m³
